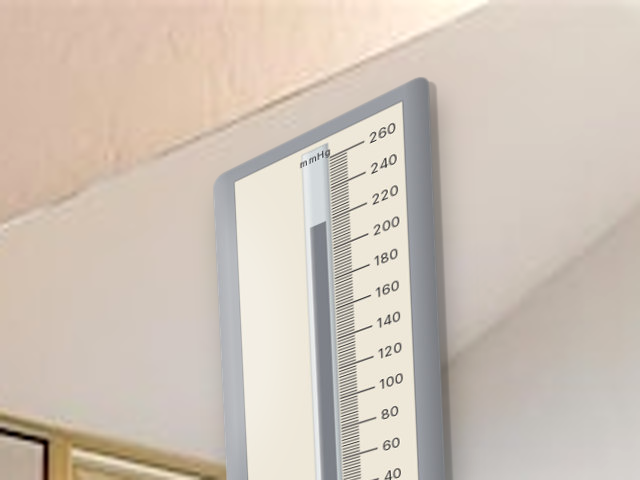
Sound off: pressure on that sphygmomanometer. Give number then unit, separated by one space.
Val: 220 mmHg
